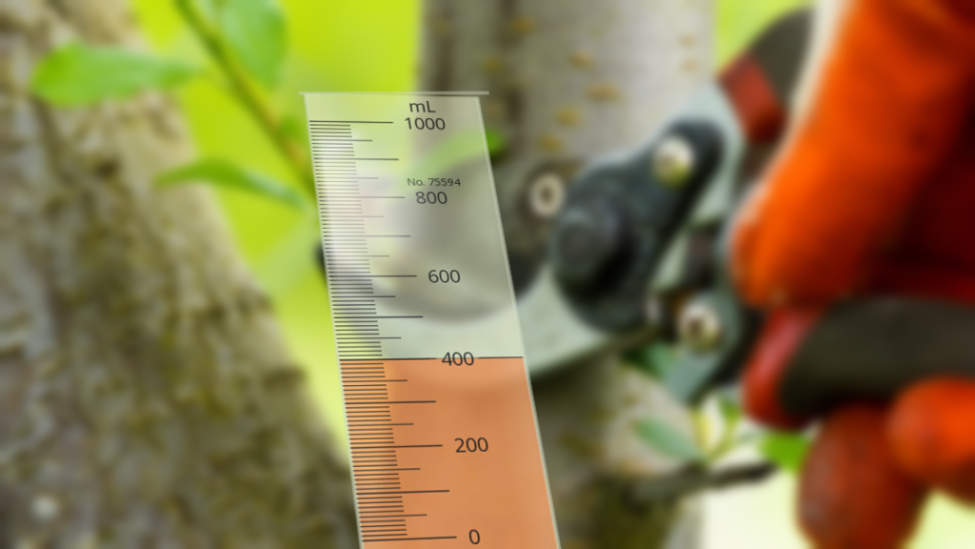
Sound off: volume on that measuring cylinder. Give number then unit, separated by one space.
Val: 400 mL
